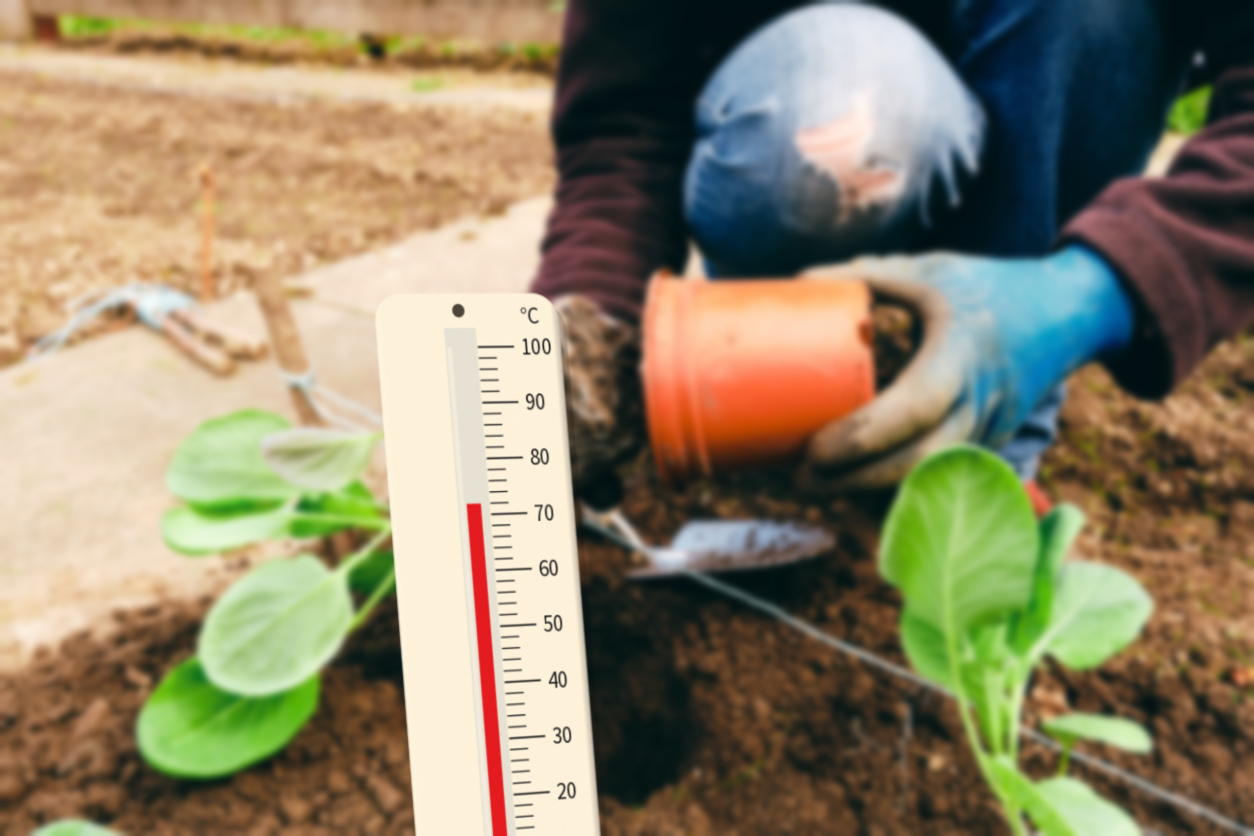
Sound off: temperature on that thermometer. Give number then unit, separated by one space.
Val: 72 °C
